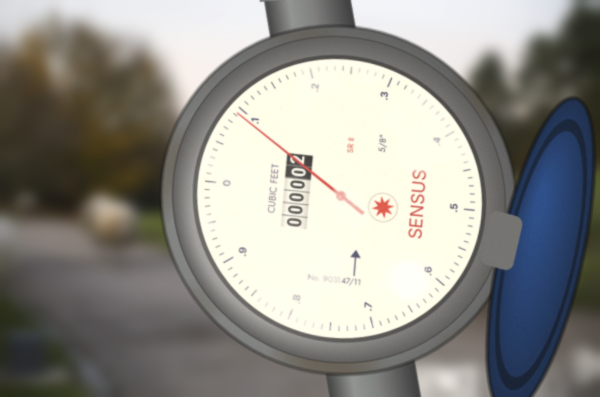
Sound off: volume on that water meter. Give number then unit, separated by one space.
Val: 2.09 ft³
